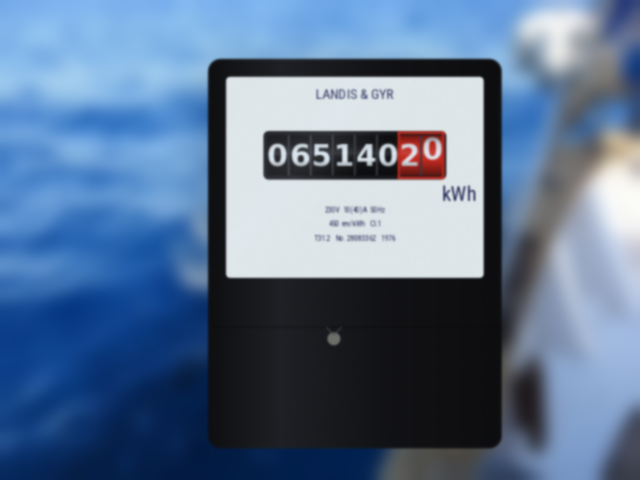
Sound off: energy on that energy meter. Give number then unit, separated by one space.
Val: 65140.20 kWh
